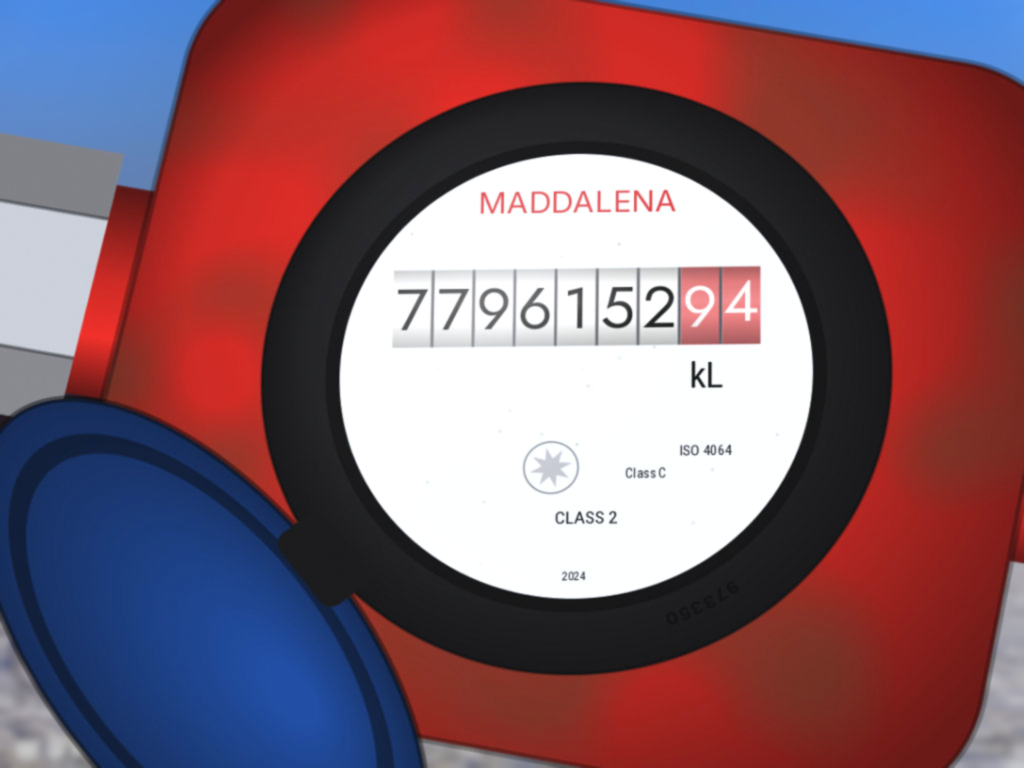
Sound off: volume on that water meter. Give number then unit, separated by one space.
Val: 7796152.94 kL
